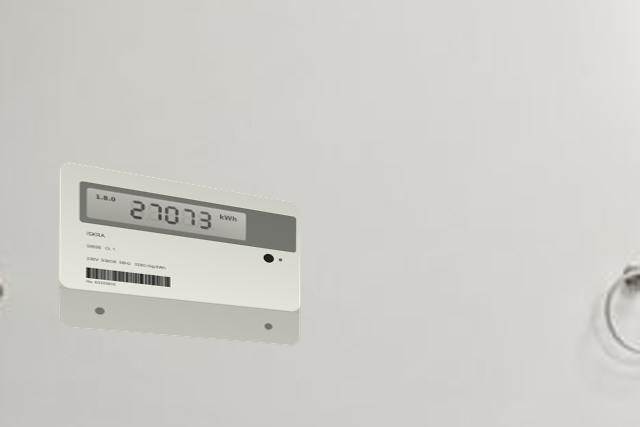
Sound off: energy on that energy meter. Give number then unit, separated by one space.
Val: 27073 kWh
